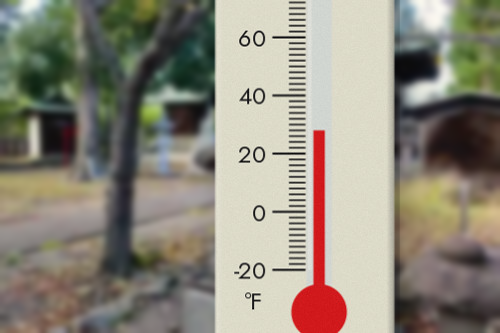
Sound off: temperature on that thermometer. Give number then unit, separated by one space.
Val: 28 °F
